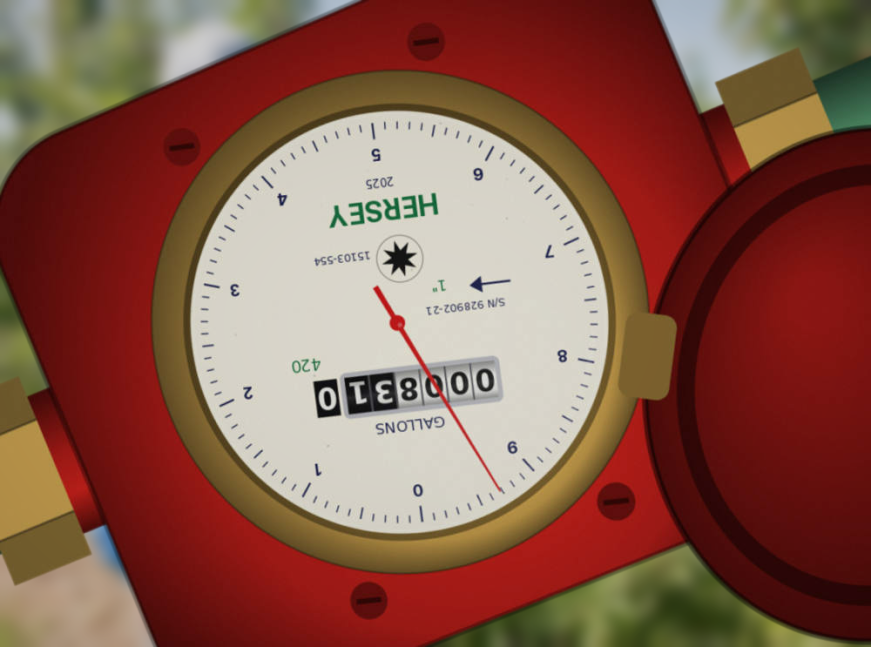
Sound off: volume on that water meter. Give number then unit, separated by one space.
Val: 8309.3 gal
